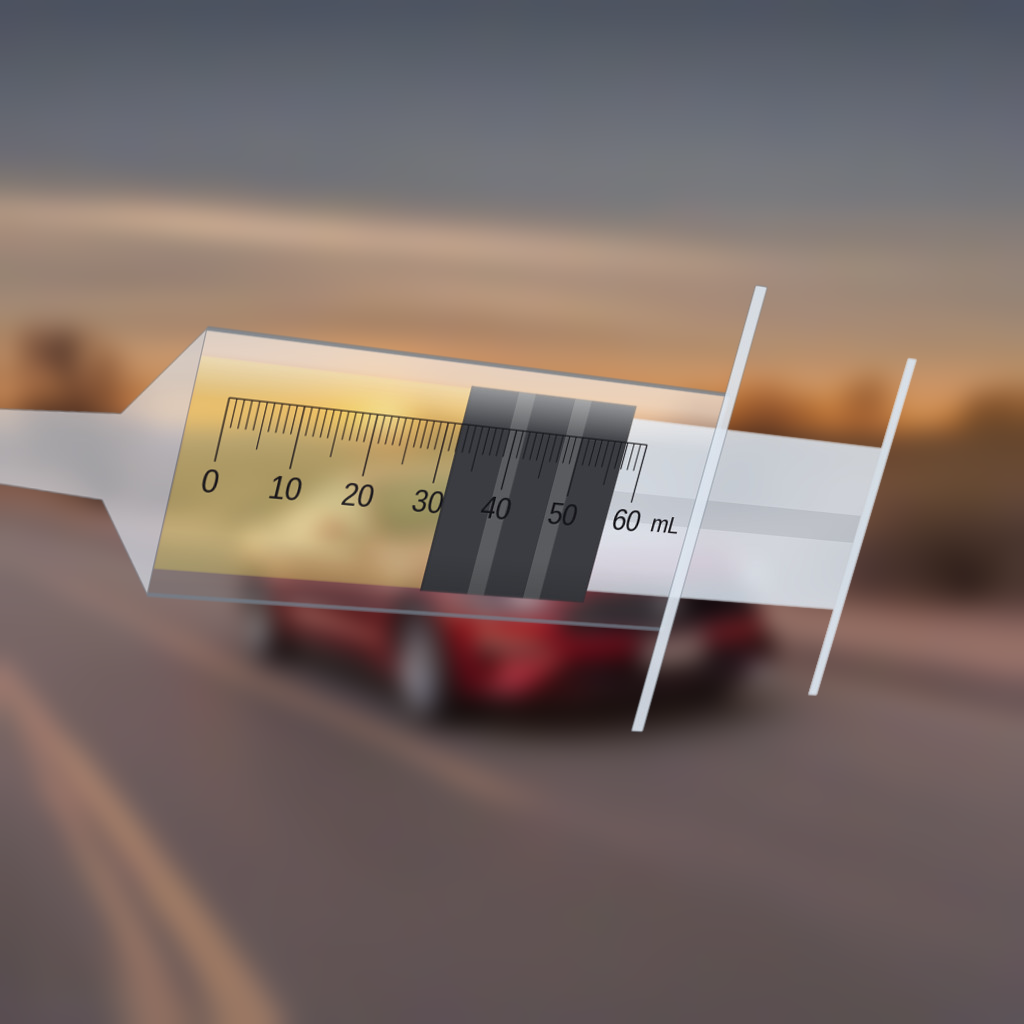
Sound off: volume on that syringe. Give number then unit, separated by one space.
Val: 32 mL
